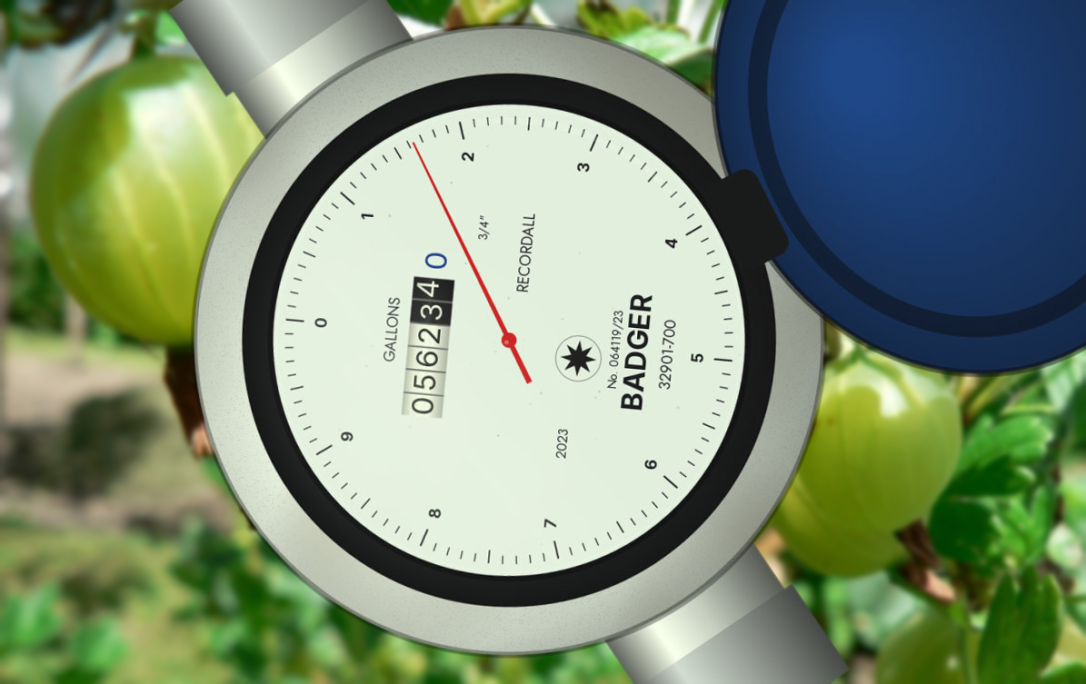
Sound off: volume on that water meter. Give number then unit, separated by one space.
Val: 562341.6 gal
